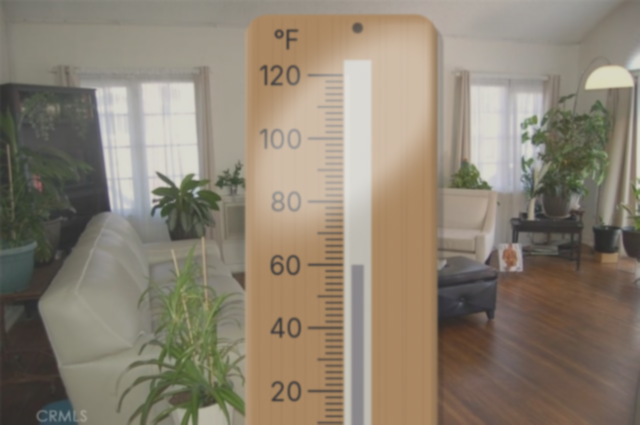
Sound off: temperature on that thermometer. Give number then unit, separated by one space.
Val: 60 °F
